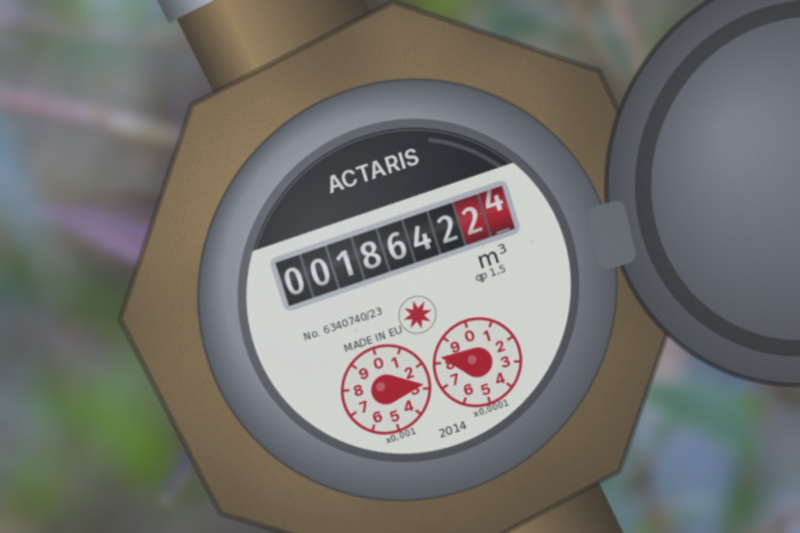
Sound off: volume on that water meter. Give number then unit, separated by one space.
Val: 18642.2428 m³
